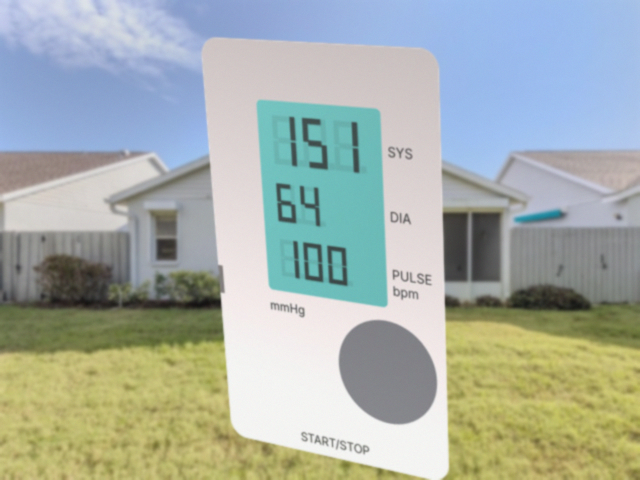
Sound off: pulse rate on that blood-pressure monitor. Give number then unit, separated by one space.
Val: 100 bpm
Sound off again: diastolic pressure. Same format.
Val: 64 mmHg
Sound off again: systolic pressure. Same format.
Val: 151 mmHg
